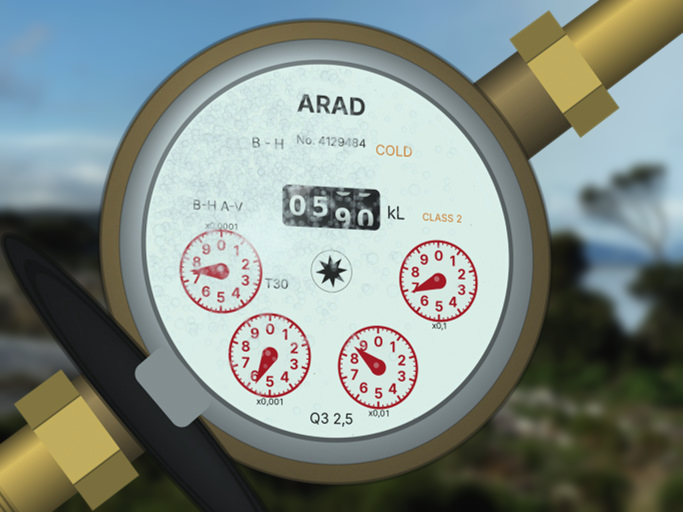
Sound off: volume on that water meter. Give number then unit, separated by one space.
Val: 589.6857 kL
